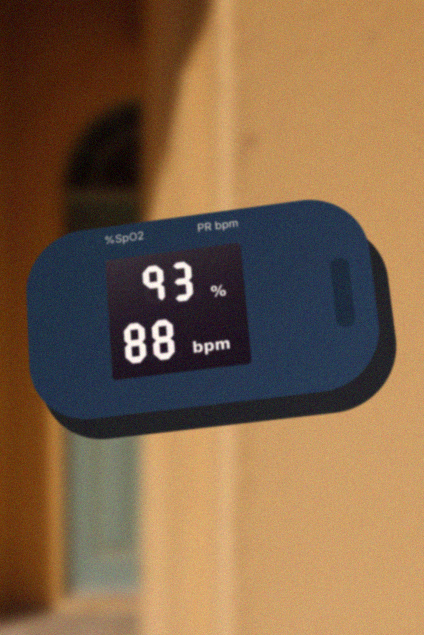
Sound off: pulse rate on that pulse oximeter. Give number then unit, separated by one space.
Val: 88 bpm
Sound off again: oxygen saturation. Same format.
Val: 93 %
